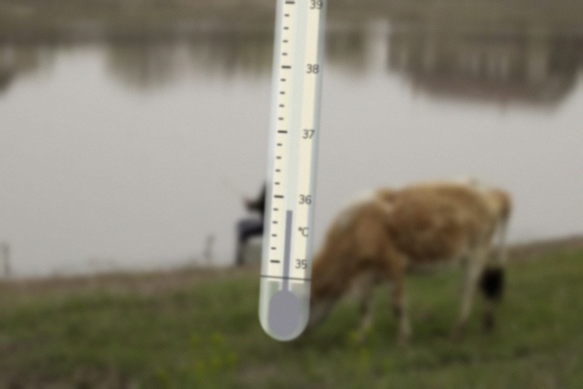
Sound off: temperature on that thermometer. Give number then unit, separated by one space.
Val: 35.8 °C
